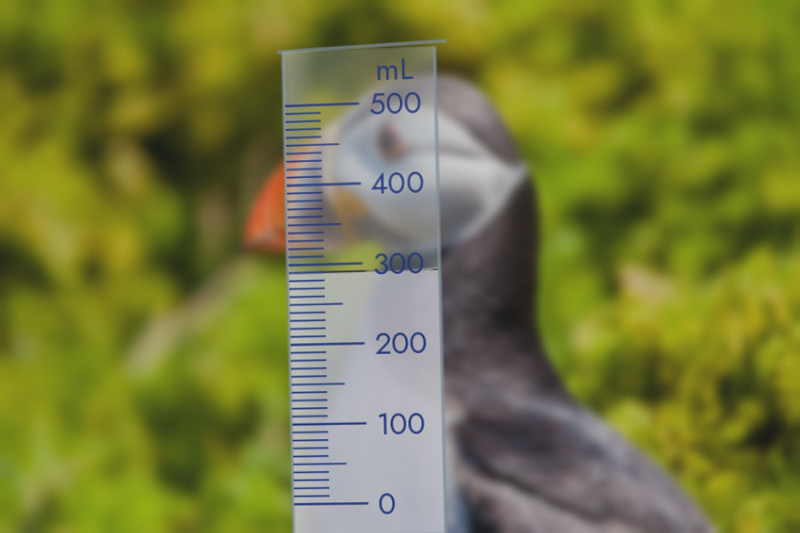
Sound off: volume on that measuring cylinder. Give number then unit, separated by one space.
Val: 290 mL
